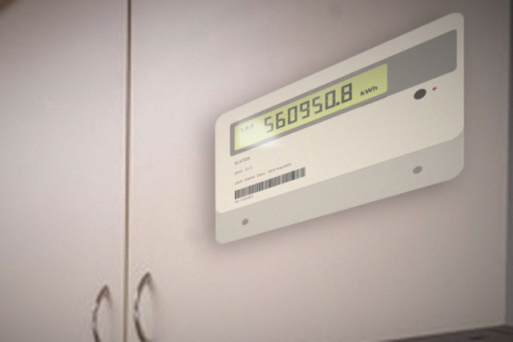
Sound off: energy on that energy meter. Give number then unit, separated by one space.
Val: 560950.8 kWh
